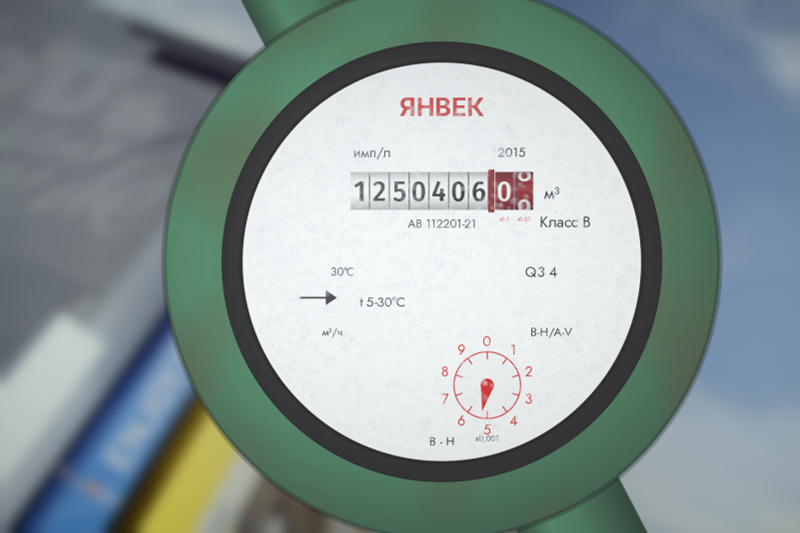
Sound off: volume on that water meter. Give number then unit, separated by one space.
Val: 1250406.085 m³
